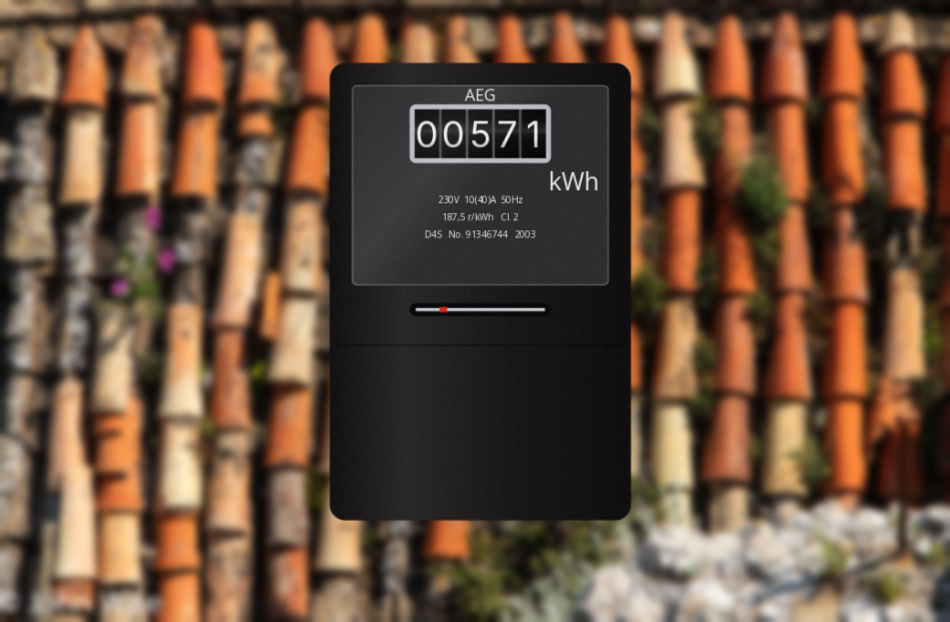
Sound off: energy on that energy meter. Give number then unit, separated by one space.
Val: 571 kWh
